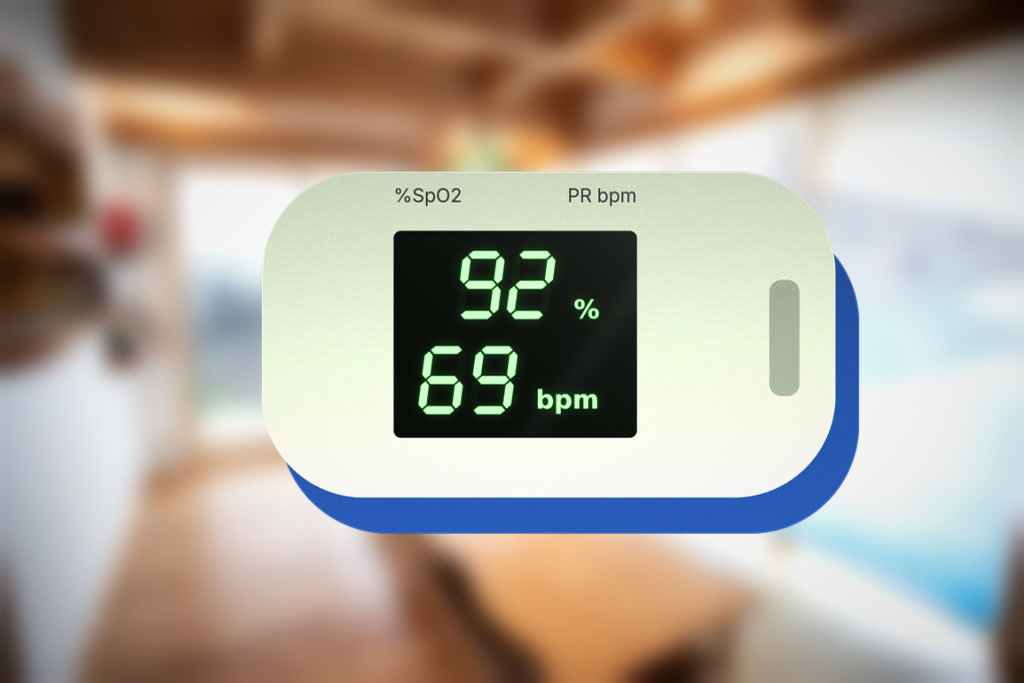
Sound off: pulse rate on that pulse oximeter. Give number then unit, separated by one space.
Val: 69 bpm
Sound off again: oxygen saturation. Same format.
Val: 92 %
